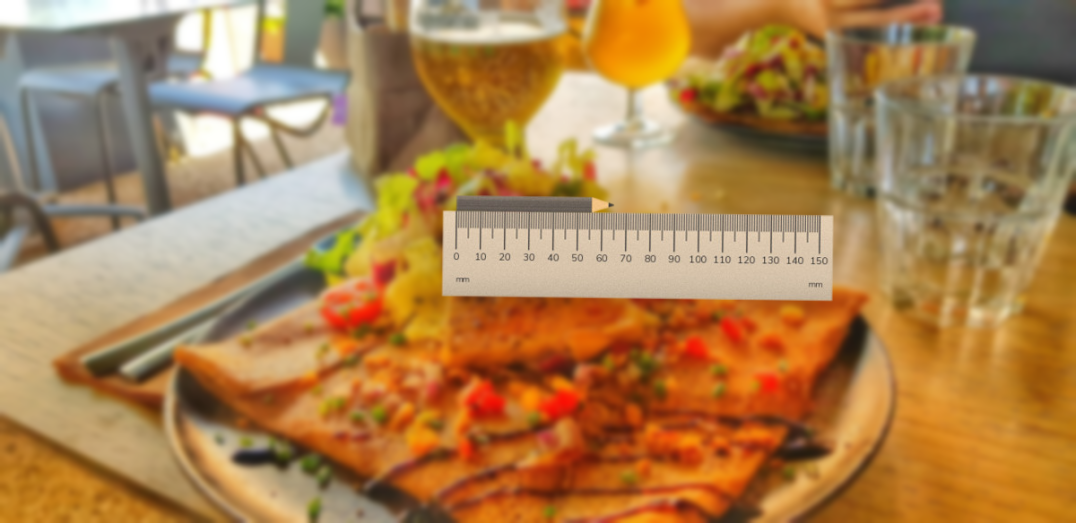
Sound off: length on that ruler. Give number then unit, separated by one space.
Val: 65 mm
